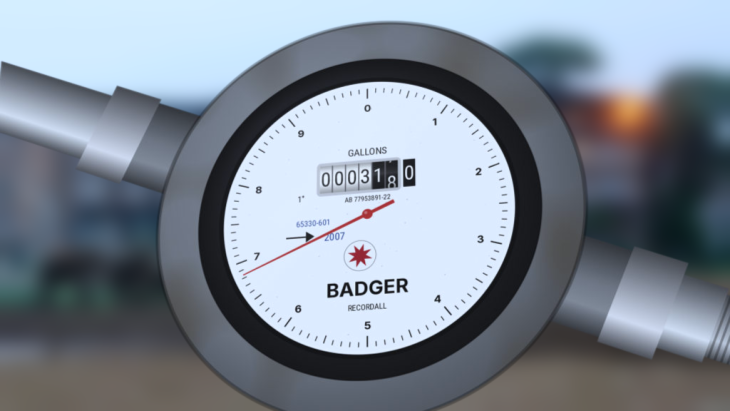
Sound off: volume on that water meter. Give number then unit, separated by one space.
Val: 3176.8 gal
